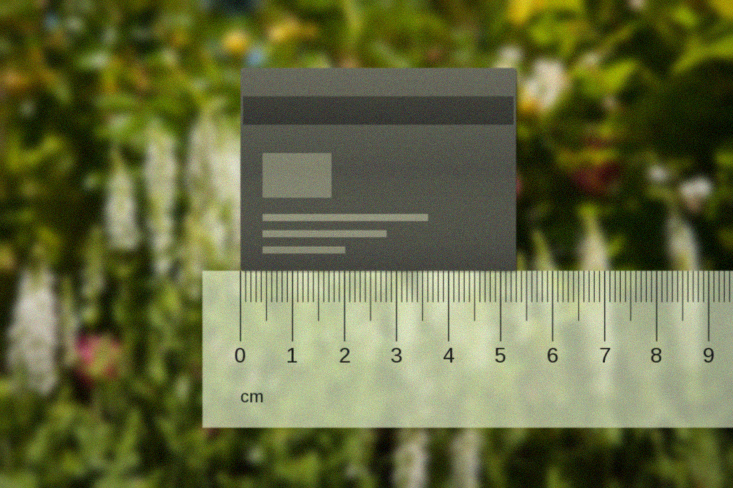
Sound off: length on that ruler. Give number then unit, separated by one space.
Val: 5.3 cm
